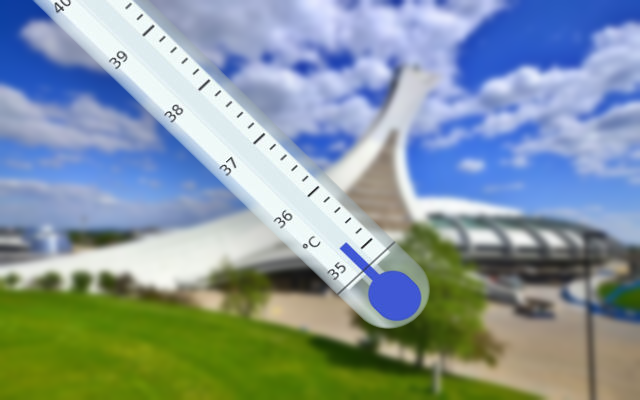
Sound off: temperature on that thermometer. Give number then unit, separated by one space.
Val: 35.2 °C
